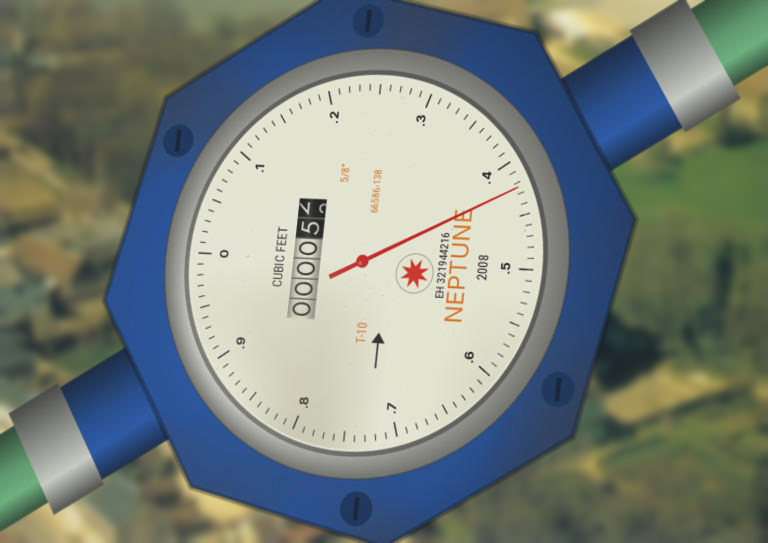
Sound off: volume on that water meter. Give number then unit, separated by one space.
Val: 52.42 ft³
